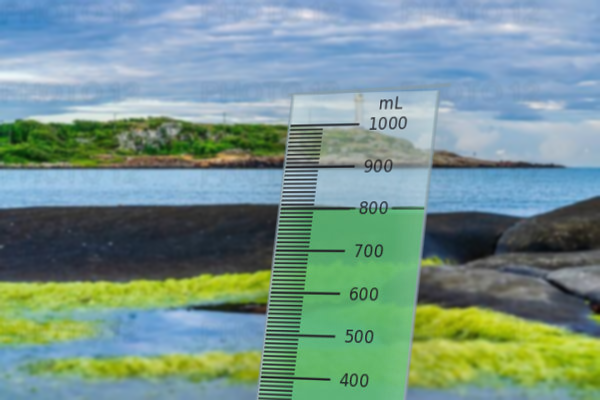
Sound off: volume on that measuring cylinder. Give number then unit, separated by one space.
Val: 800 mL
